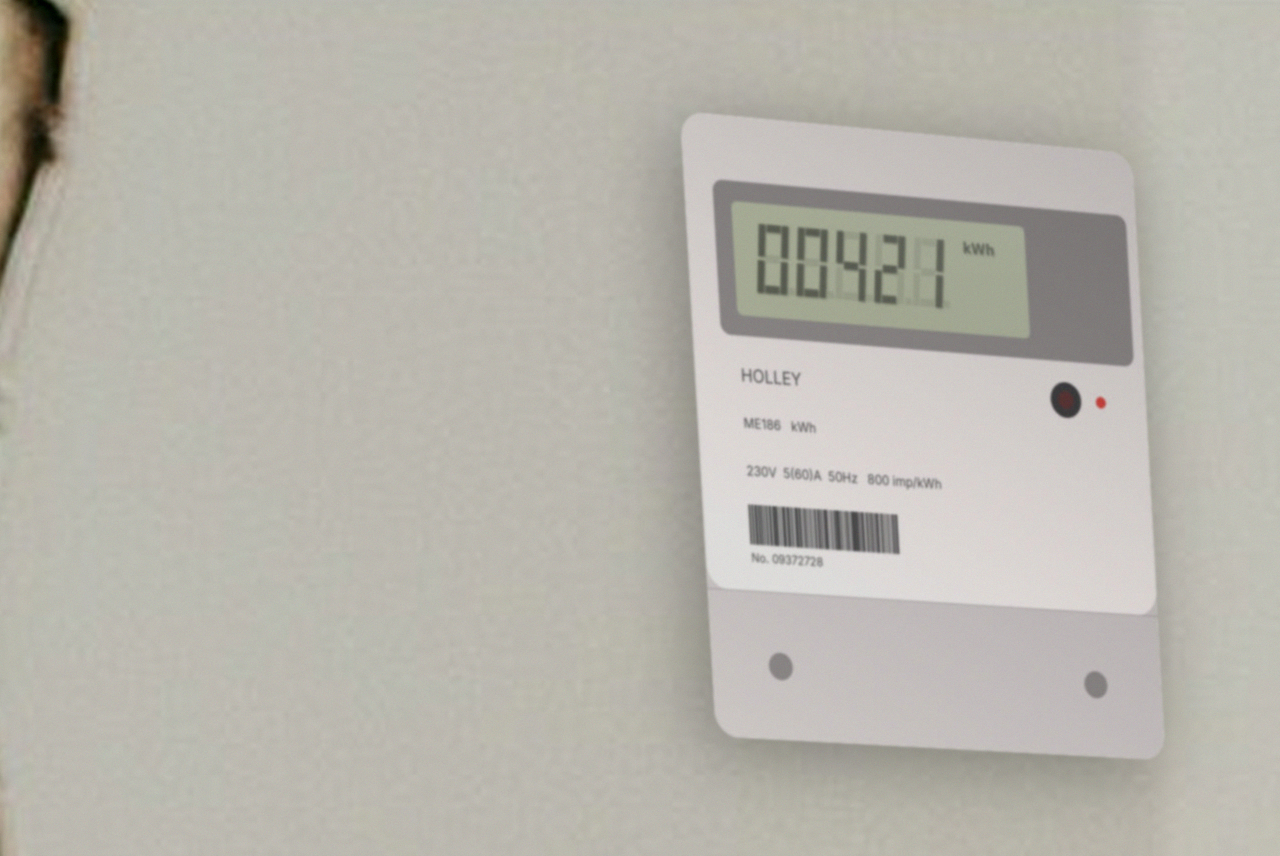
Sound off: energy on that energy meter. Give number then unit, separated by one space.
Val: 421 kWh
